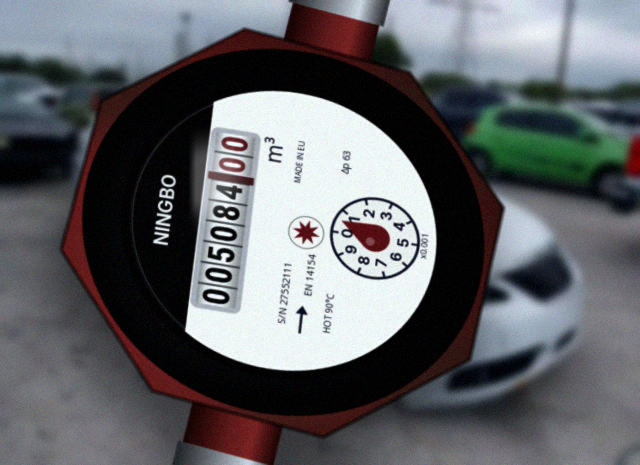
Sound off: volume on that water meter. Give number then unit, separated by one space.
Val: 5084.000 m³
